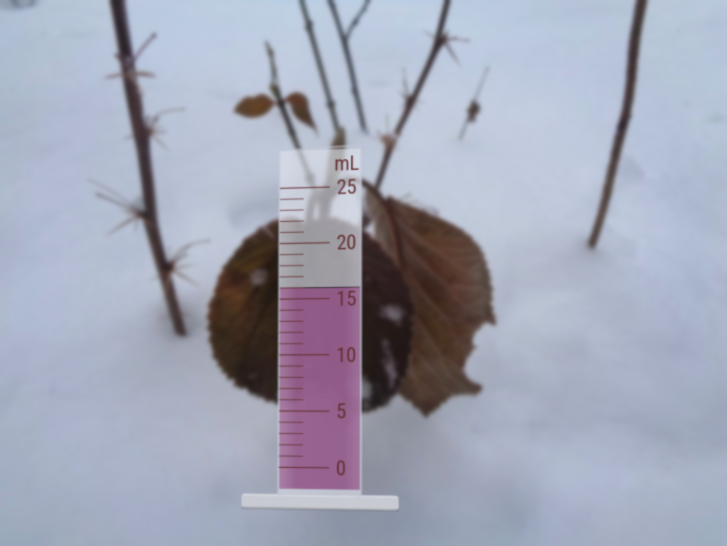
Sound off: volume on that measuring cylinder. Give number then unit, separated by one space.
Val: 16 mL
